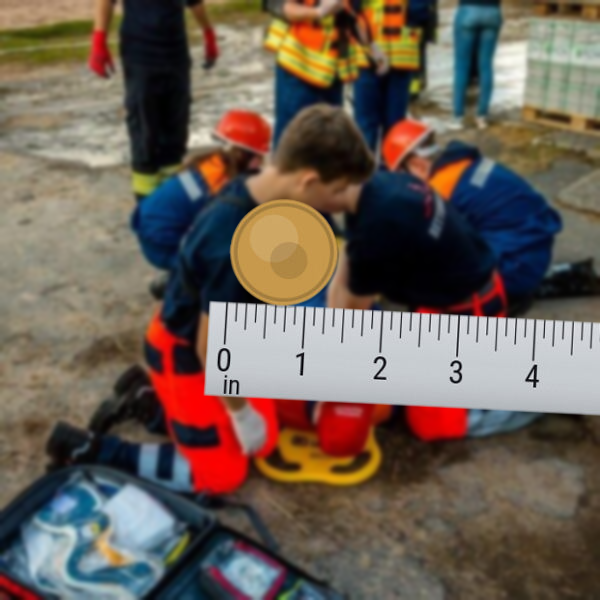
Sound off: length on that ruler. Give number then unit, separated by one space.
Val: 1.375 in
